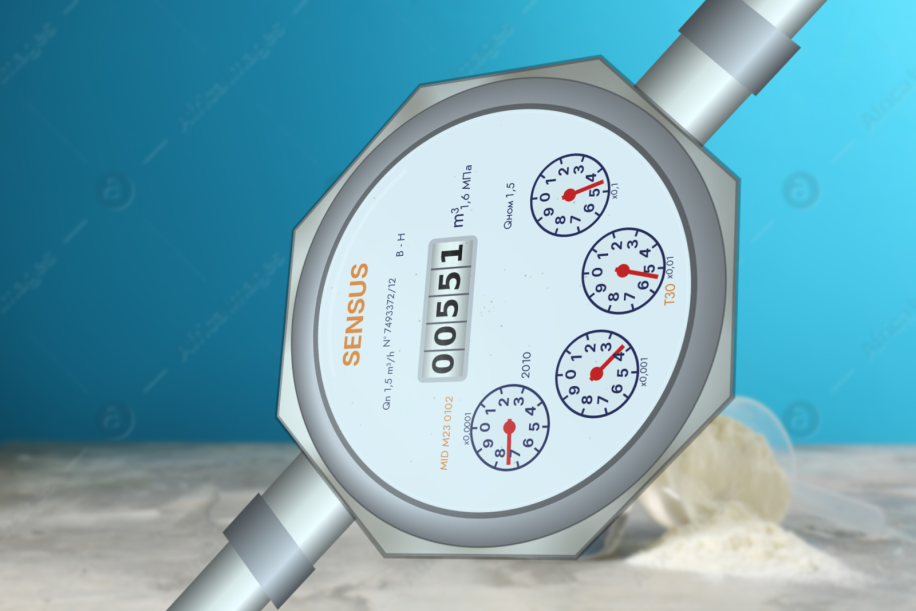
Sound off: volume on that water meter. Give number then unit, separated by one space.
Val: 551.4537 m³
